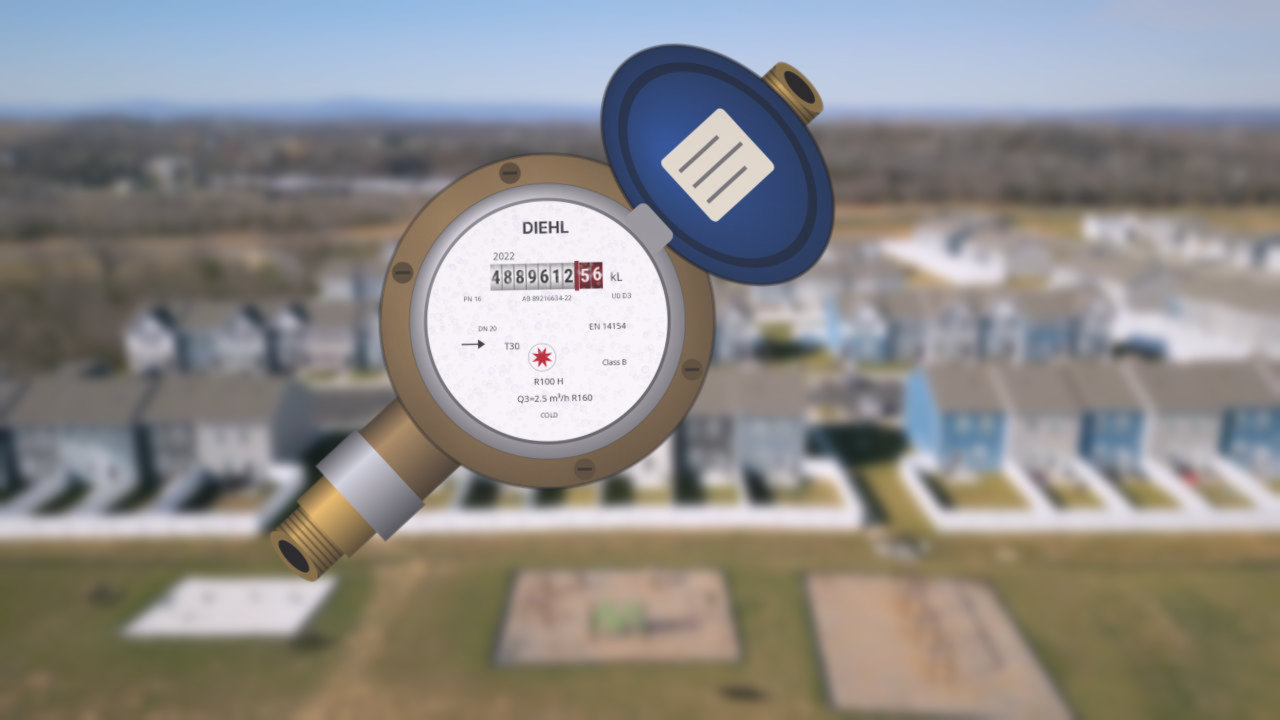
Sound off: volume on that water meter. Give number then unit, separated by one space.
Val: 4889612.56 kL
